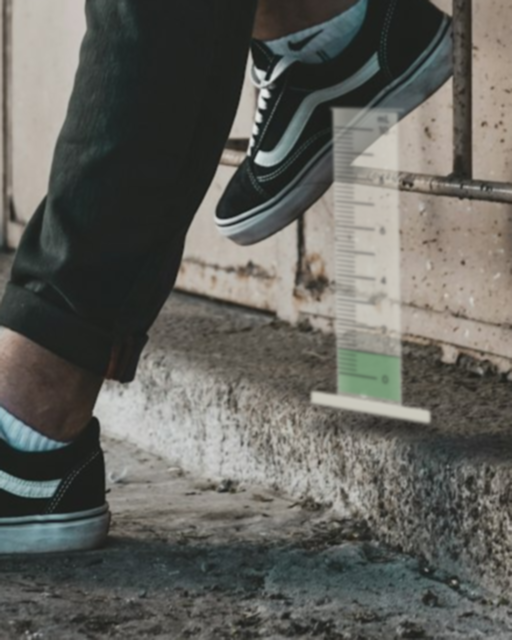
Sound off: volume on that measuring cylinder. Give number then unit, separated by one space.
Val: 1 mL
